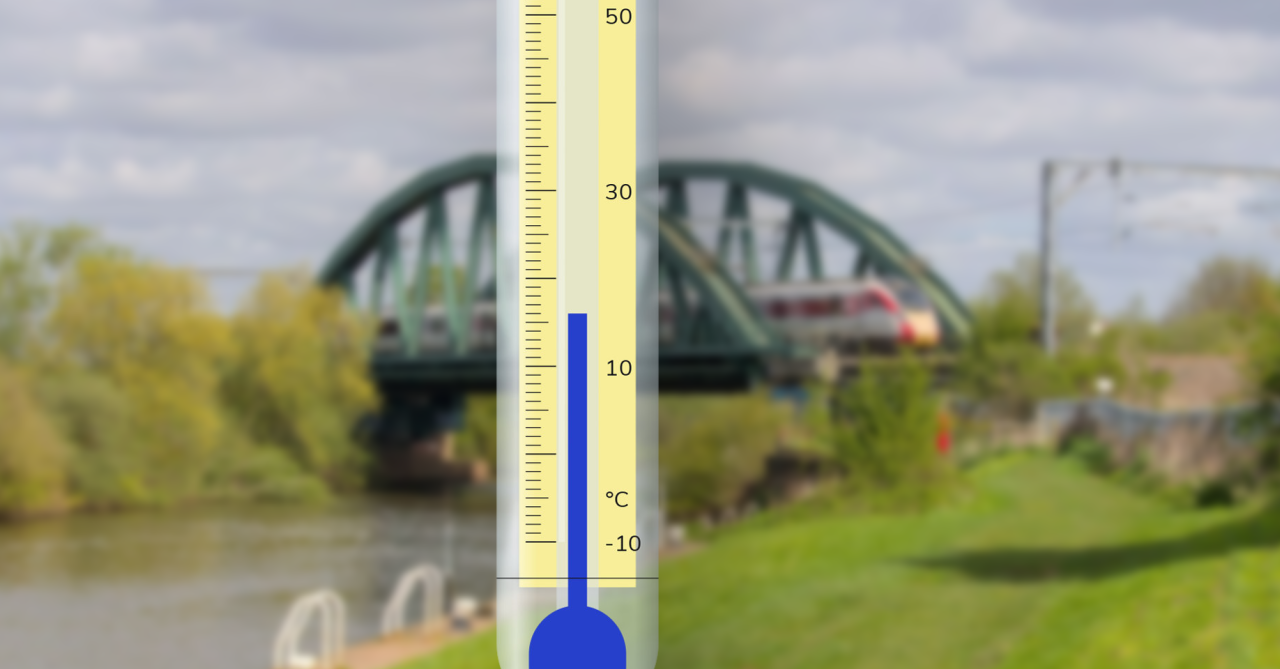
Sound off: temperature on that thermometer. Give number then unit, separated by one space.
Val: 16 °C
